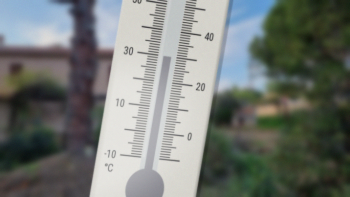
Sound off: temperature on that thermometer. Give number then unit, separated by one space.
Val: 30 °C
